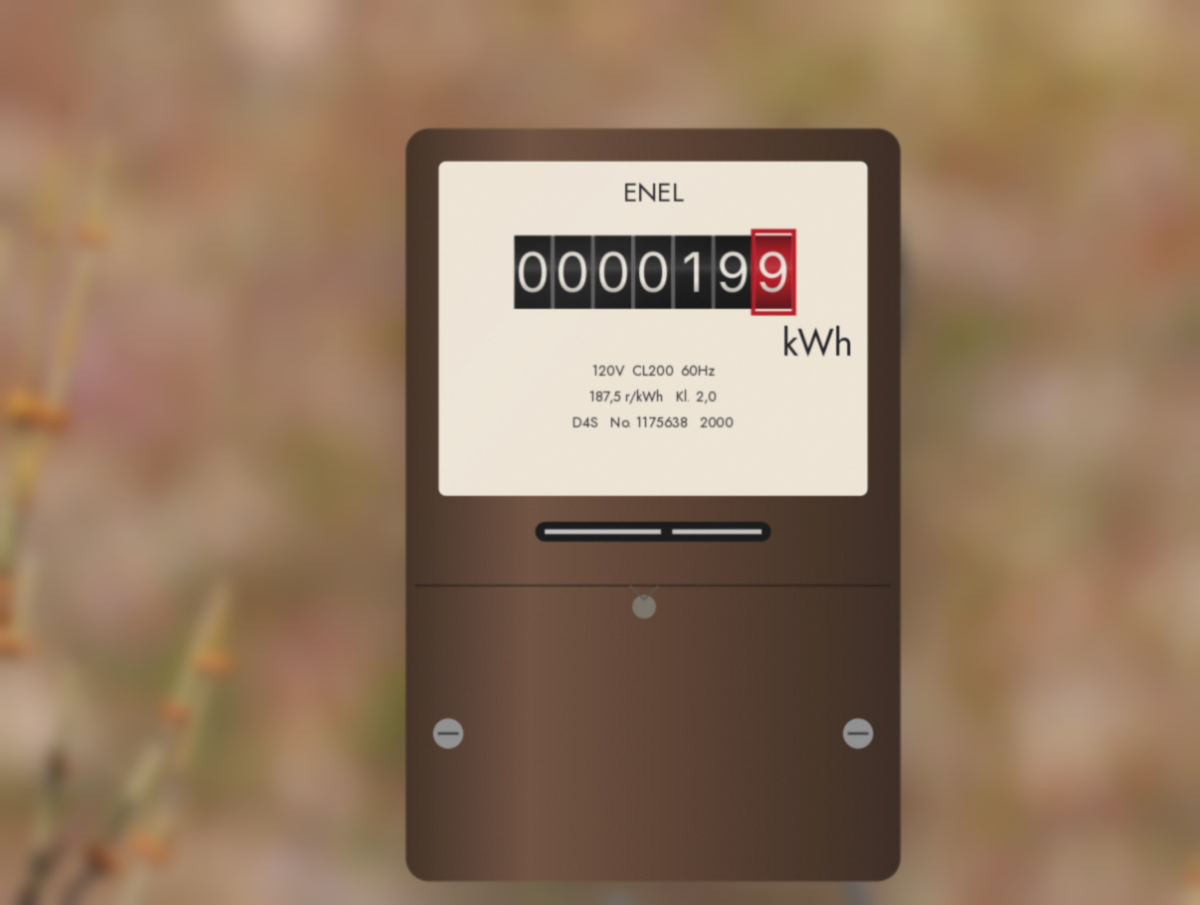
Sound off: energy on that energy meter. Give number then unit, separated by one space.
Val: 19.9 kWh
